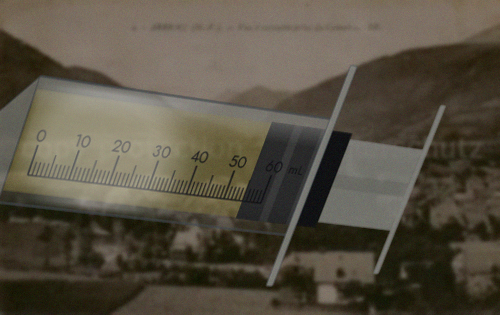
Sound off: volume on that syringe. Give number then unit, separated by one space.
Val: 55 mL
